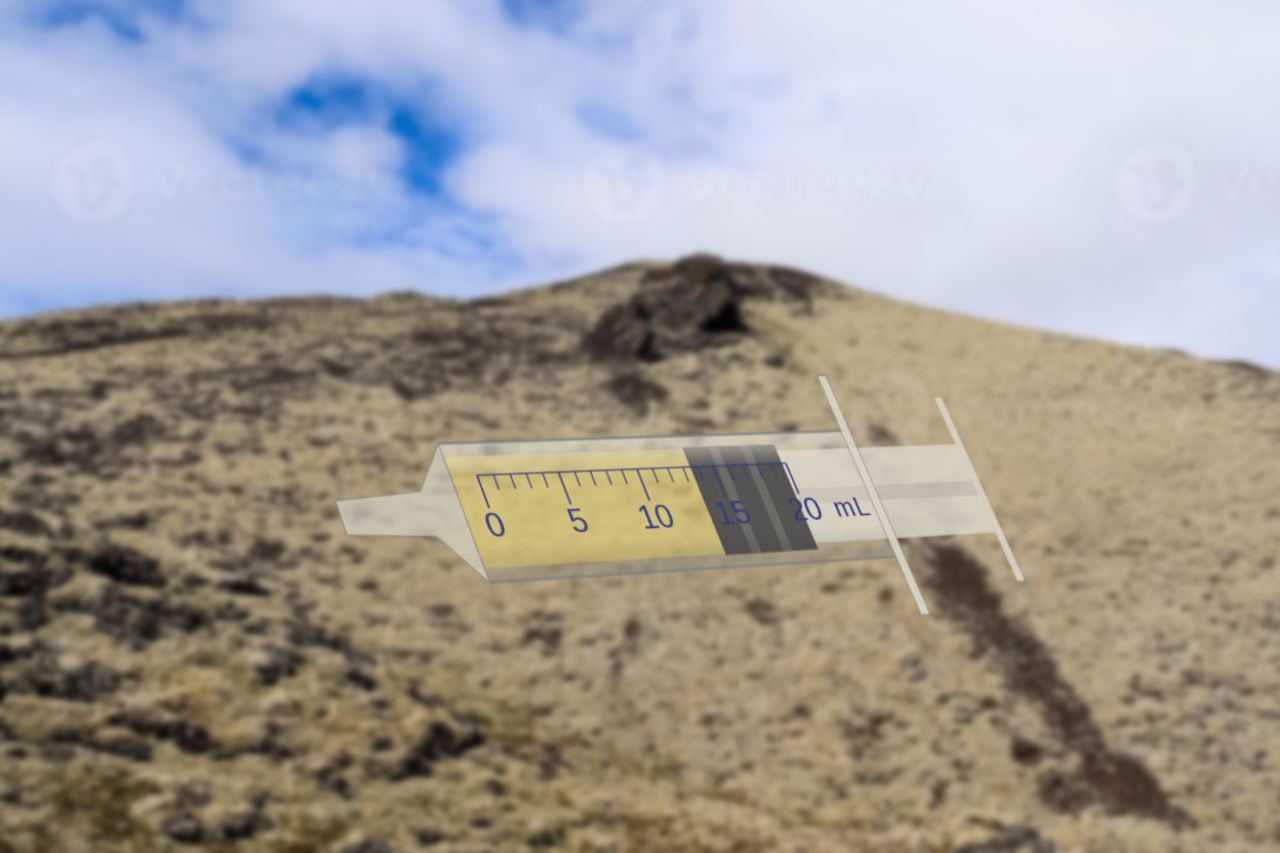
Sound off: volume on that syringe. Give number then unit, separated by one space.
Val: 13.5 mL
